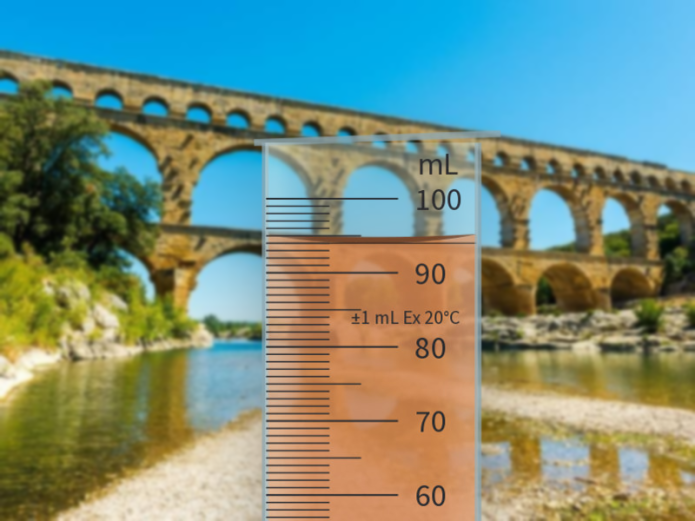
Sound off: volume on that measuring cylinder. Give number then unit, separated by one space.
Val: 94 mL
